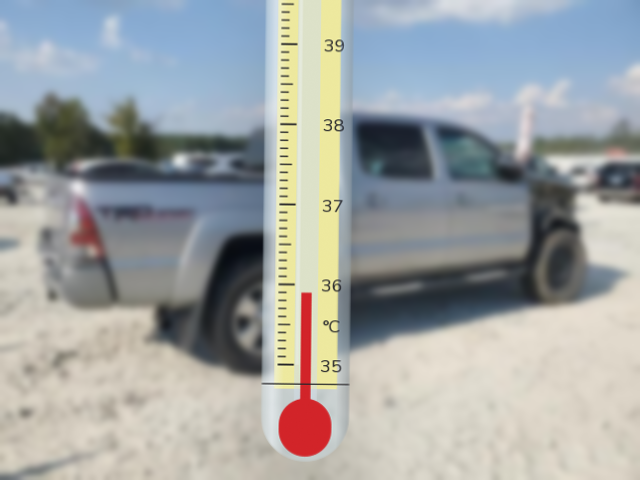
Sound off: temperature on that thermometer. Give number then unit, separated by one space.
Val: 35.9 °C
